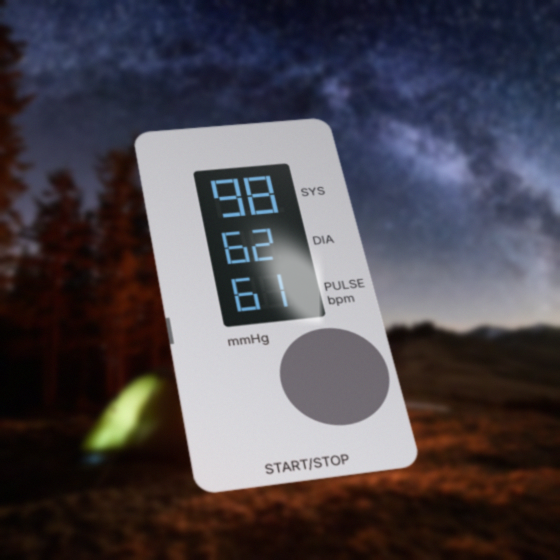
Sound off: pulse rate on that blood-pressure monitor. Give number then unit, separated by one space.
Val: 61 bpm
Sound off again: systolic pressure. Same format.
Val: 98 mmHg
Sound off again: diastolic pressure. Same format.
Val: 62 mmHg
